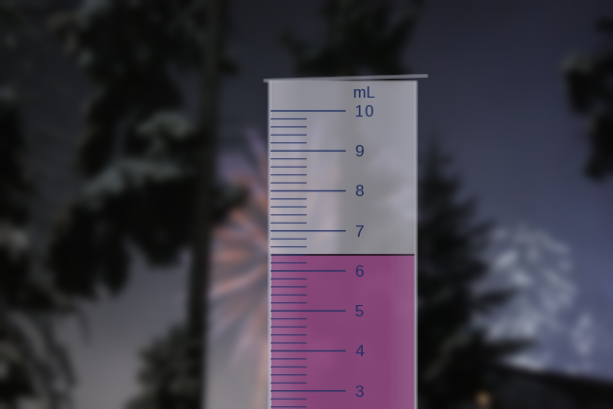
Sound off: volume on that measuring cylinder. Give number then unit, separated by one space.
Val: 6.4 mL
